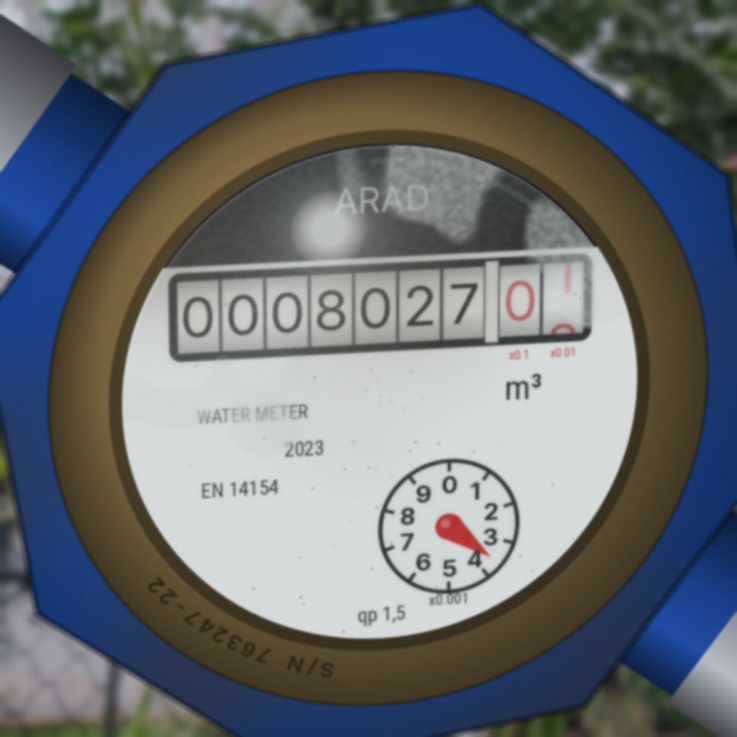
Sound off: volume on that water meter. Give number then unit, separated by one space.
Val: 8027.013 m³
